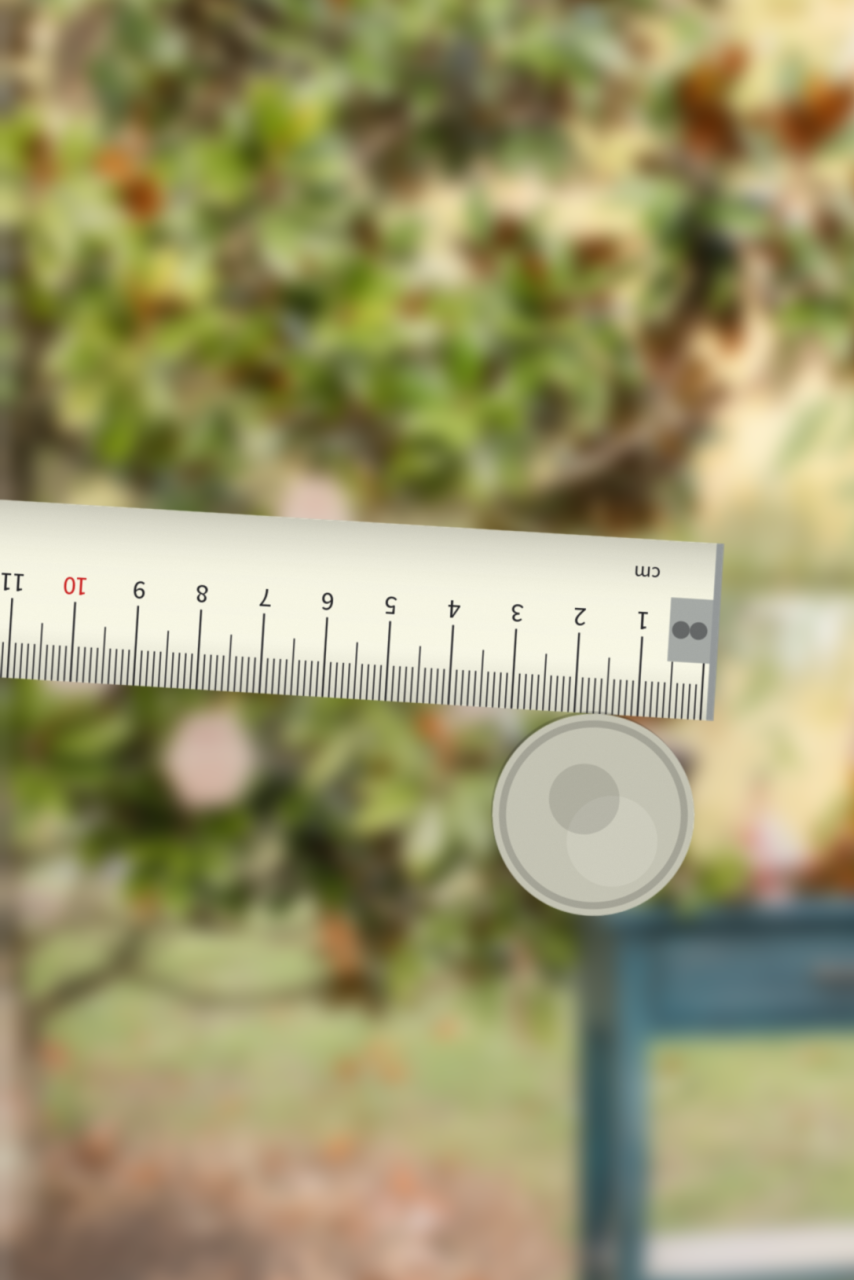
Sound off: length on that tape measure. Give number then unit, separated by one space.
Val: 3.2 cm
